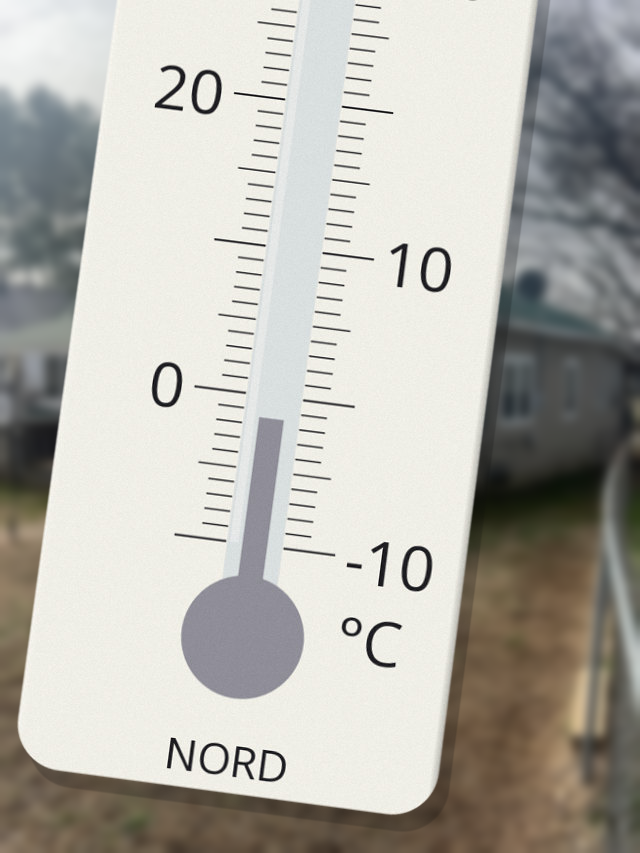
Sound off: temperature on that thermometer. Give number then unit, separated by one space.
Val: -1.5 °C
